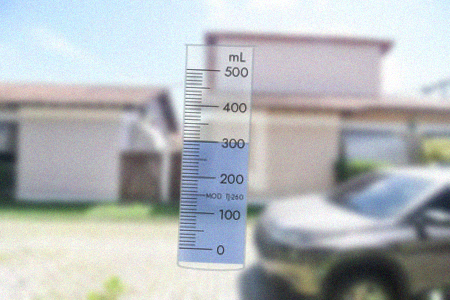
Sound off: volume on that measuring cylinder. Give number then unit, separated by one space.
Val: 300 mL
